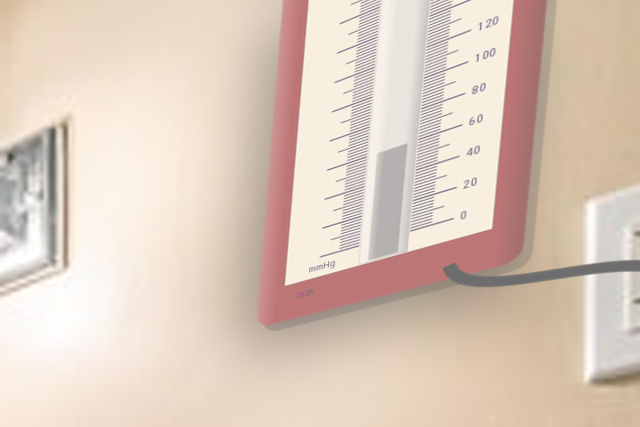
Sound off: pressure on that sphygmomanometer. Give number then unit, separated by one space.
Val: 60 mmHg
